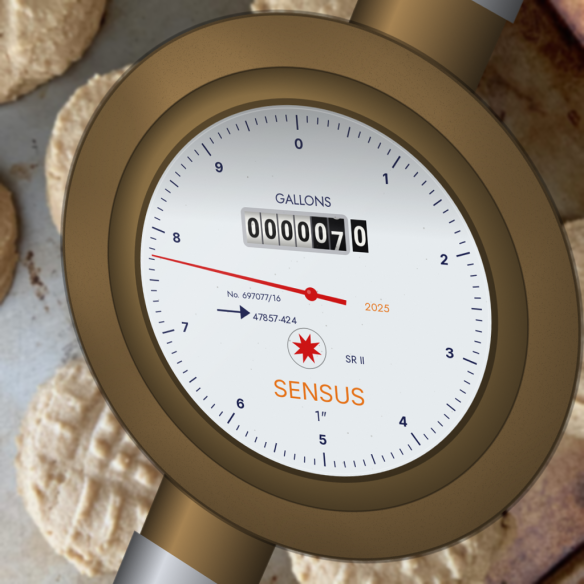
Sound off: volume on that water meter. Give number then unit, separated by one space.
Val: 67.7 gal
